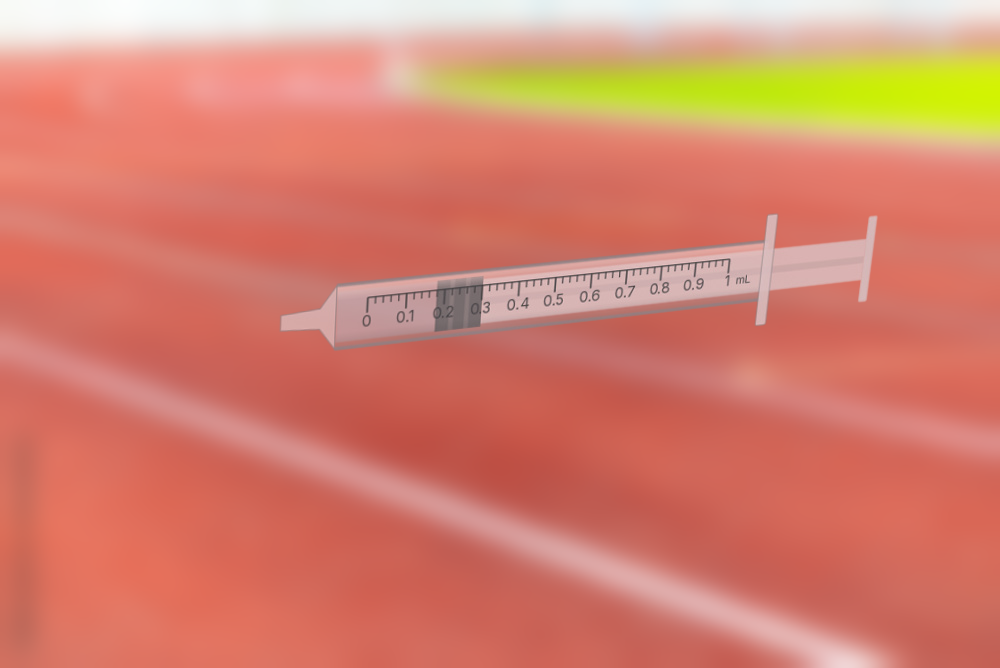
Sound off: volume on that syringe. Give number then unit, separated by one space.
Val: 0.18 mL
